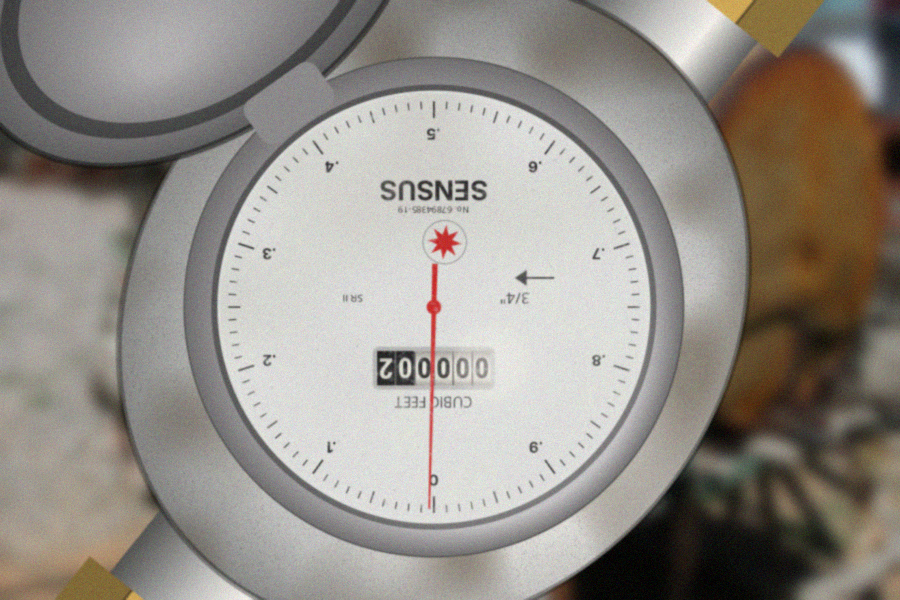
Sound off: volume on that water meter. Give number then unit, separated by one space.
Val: 2.00 ft³
